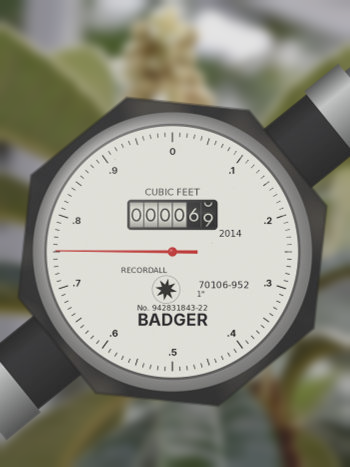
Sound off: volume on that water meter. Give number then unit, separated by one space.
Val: 68.75 ft³
